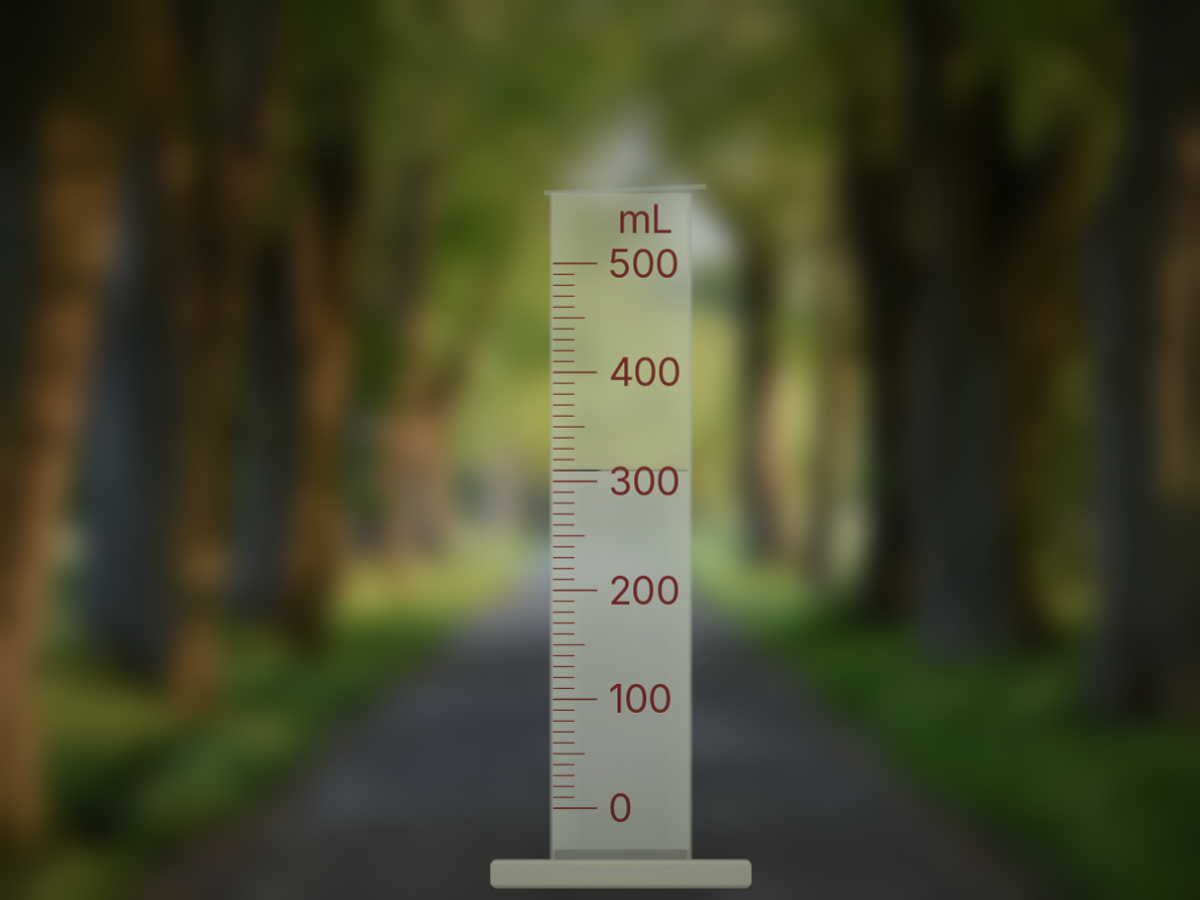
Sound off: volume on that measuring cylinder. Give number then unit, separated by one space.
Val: 310 mL
